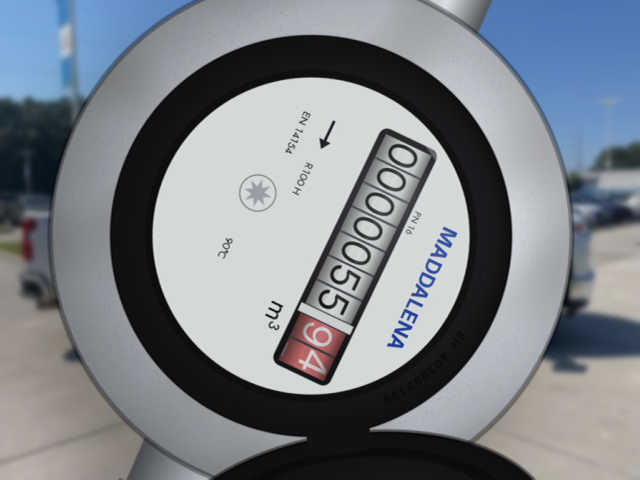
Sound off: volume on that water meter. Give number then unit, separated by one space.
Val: 55.94 m³
